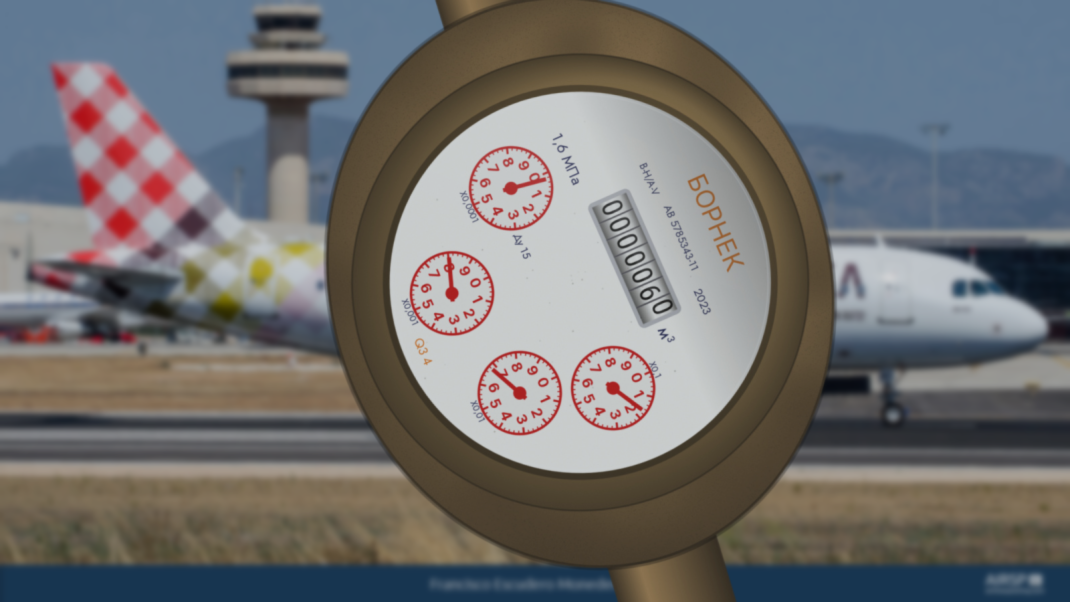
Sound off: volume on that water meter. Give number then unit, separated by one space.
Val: 60.1680 m³
